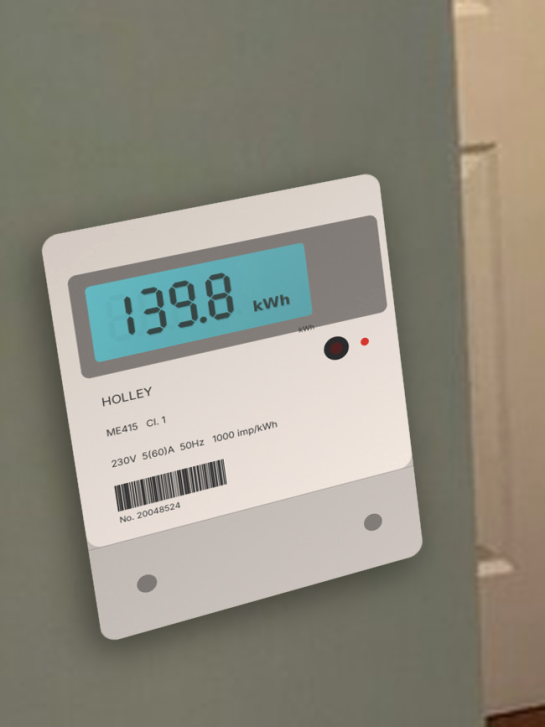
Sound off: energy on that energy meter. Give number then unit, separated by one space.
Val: 139.8 kWh
